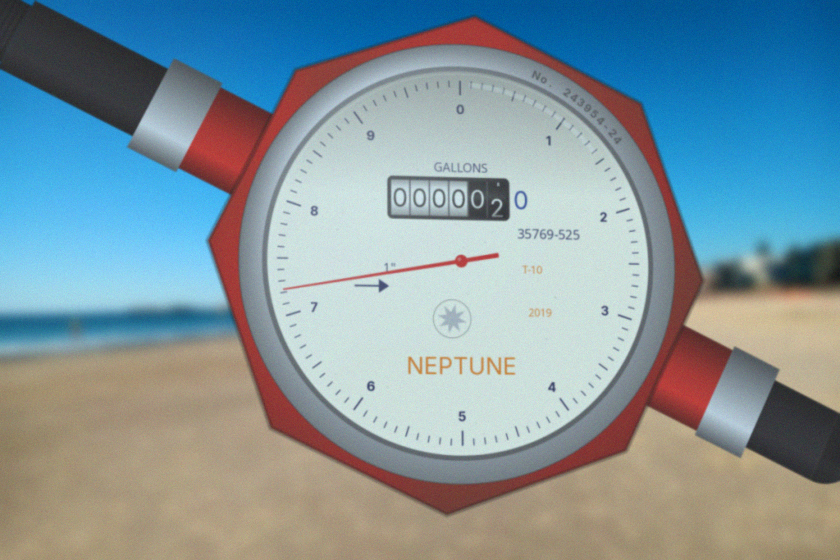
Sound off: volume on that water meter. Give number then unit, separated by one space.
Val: 17.2 gal
